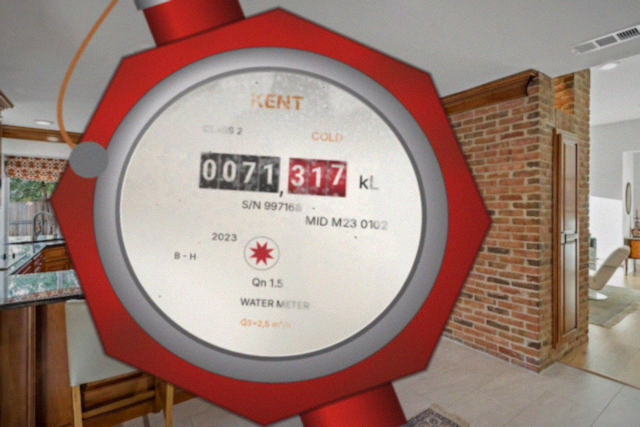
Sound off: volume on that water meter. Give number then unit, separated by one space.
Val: 71.317 kL
